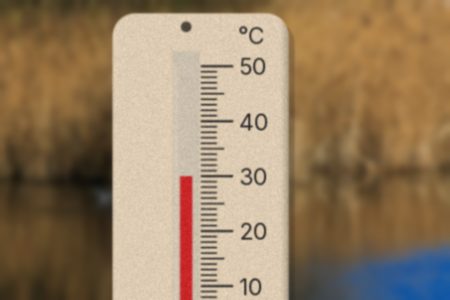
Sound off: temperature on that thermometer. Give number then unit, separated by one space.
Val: 30 °C
